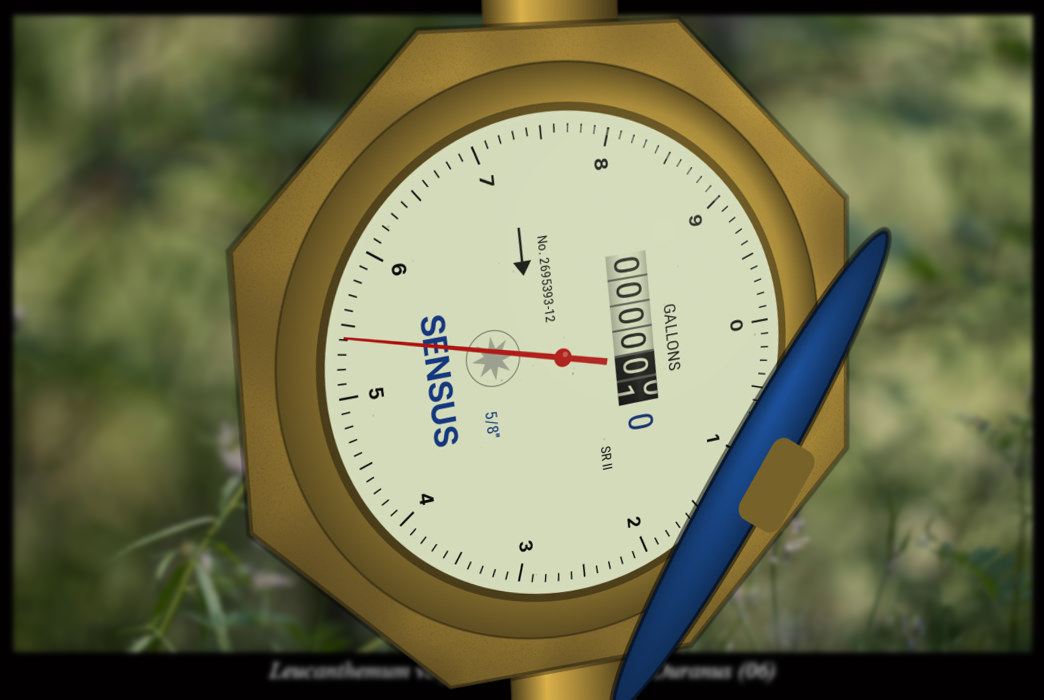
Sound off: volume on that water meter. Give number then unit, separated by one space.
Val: 5.4 gal
